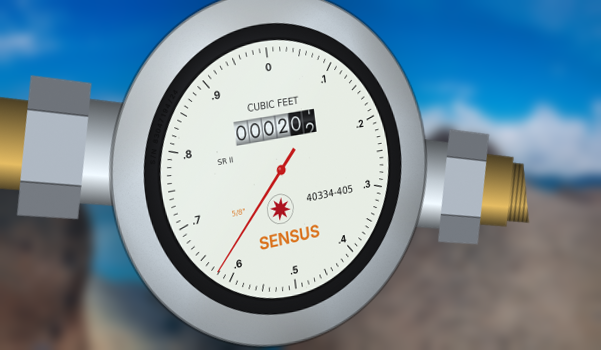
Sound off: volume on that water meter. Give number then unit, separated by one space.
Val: 201.62 ft³
